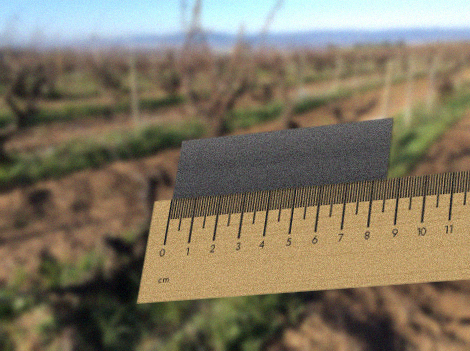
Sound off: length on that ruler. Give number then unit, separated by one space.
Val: 8.5 cm
